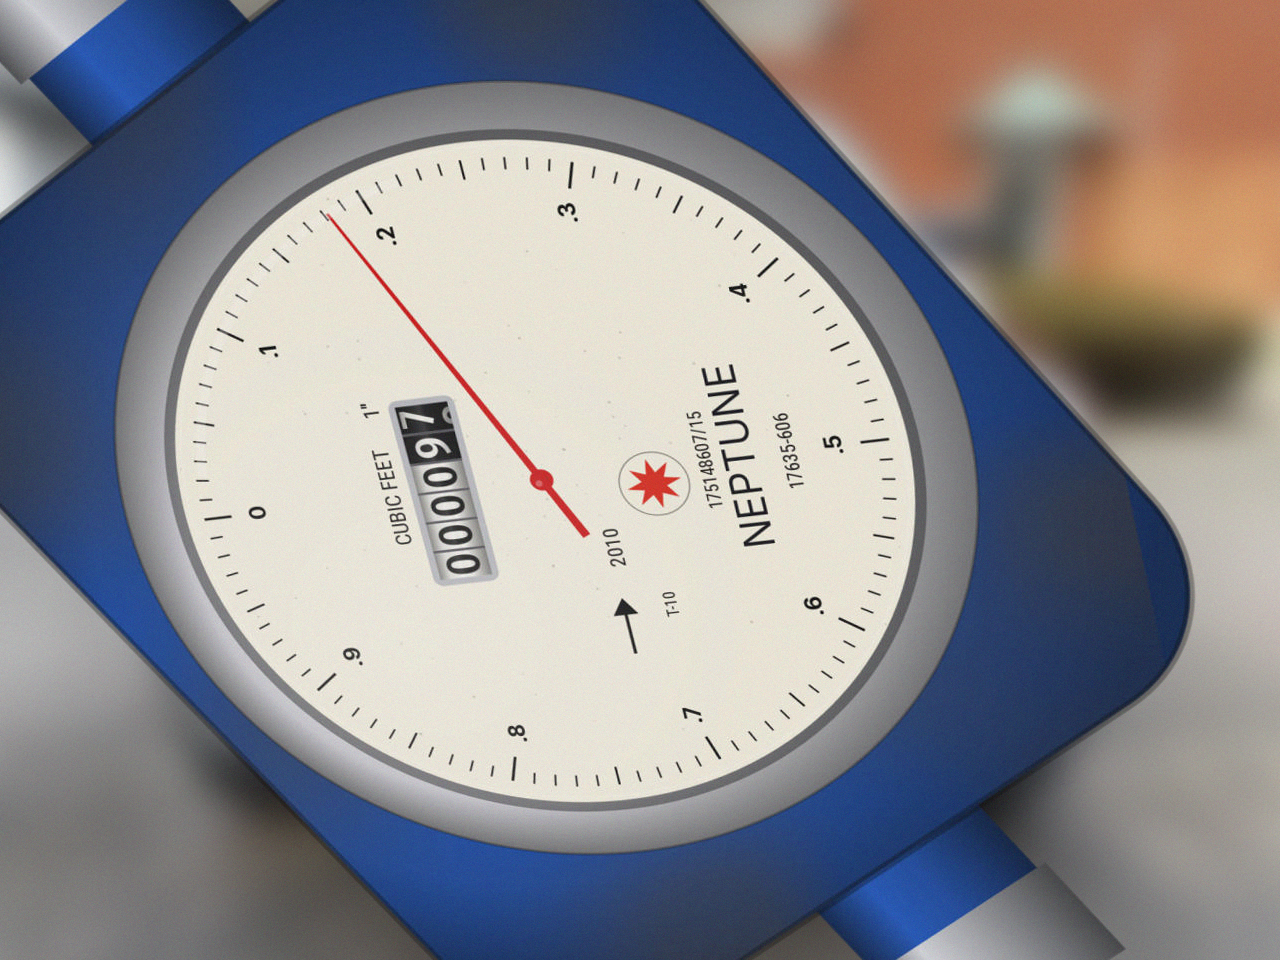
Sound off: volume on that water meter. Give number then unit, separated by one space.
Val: 97.18 ft³
